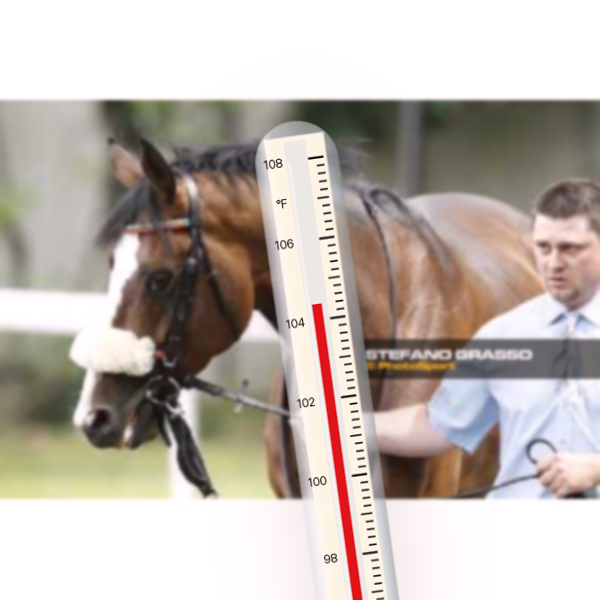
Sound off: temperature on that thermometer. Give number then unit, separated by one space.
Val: 104.4 °F
